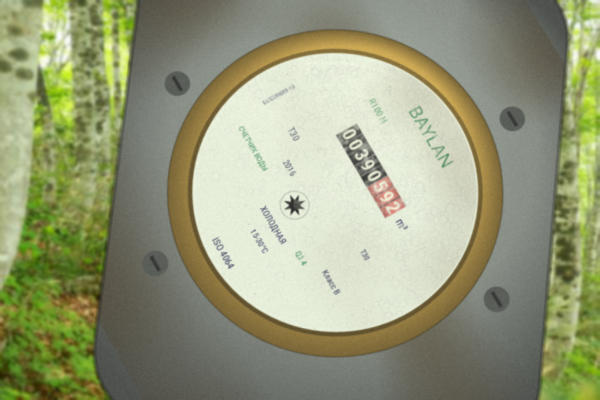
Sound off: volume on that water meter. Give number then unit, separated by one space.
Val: 390.592 m³
